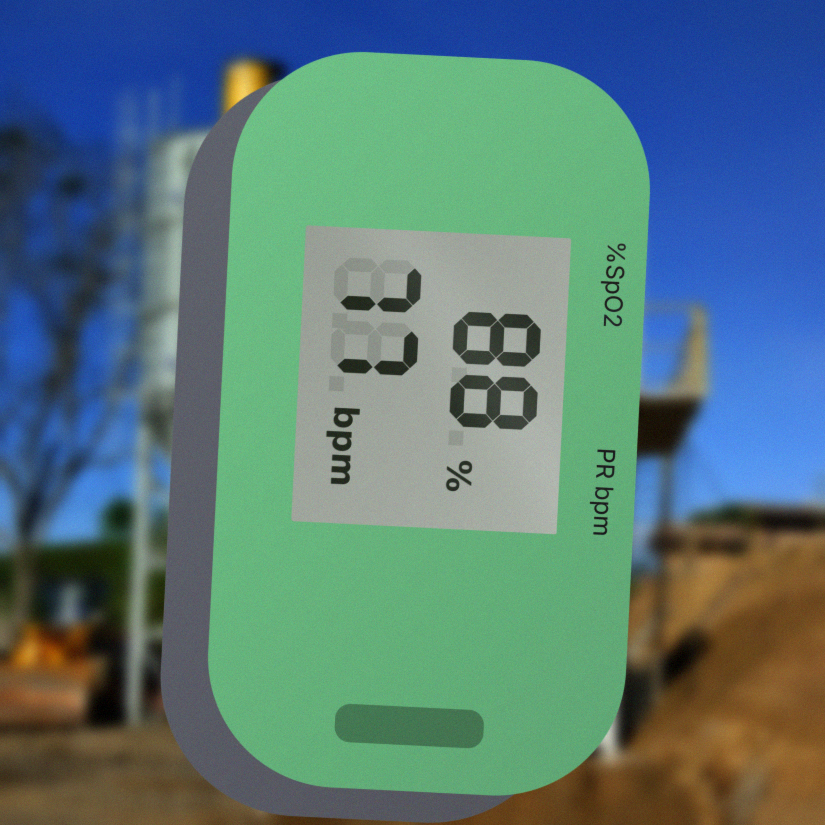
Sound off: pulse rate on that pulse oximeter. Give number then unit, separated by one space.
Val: 77 bpm
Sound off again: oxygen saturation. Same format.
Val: 88 %
